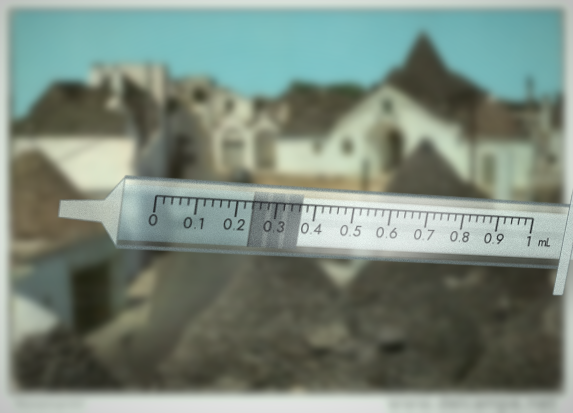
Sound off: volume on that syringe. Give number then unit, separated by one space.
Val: 0.24 mL
